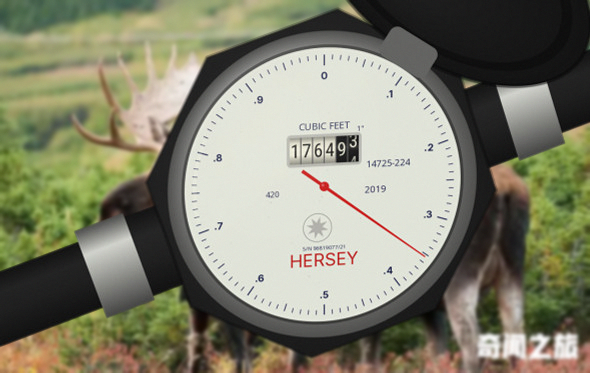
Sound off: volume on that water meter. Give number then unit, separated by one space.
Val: 176493.35 ft³
